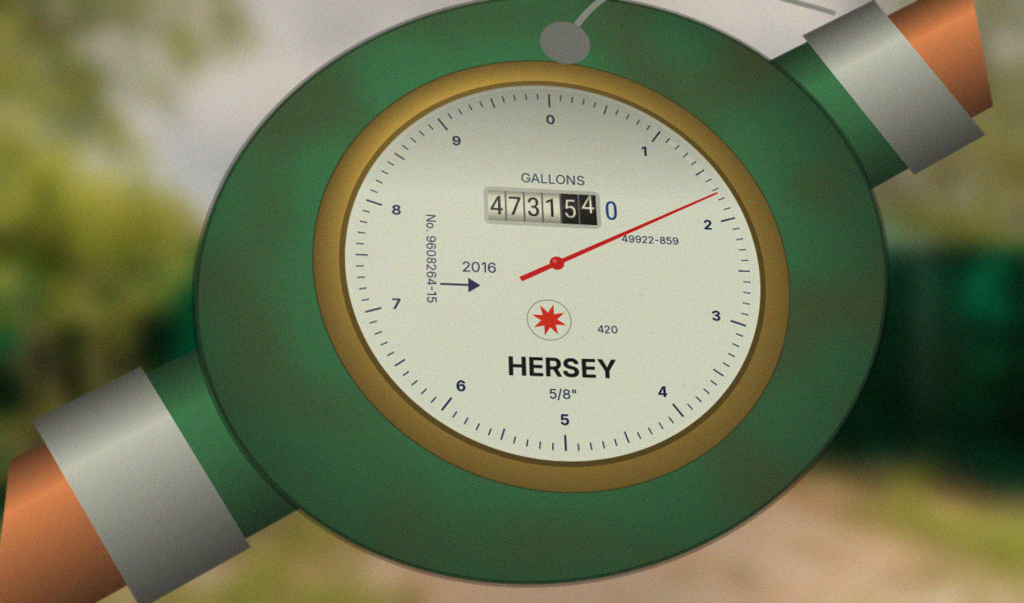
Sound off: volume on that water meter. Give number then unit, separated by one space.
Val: 4731541.7 gal
